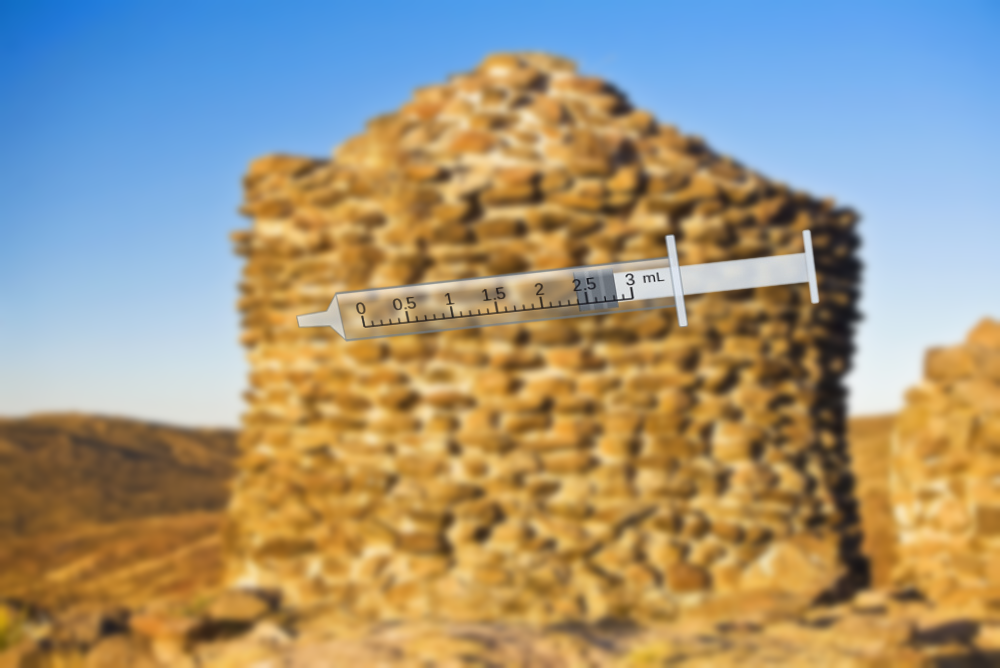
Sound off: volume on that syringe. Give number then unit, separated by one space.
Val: 2.4 mL
